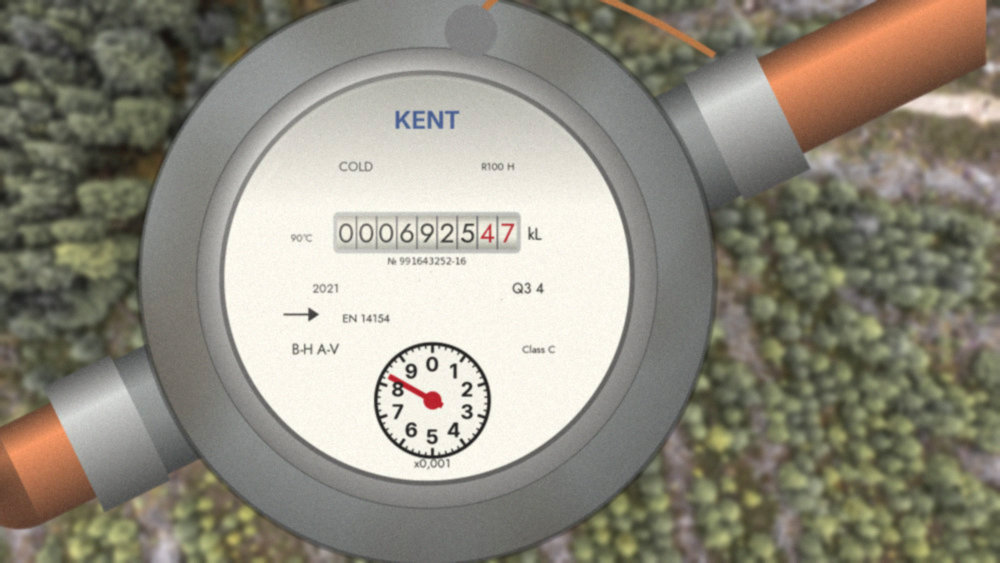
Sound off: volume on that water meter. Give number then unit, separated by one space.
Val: 6925.478 kL
